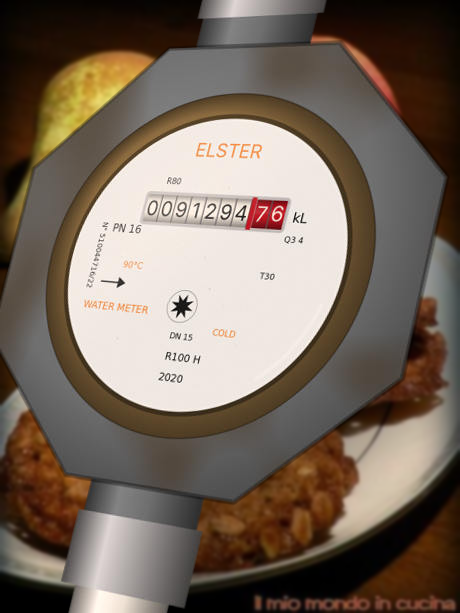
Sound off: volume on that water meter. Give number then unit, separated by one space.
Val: 91294.76 kL
